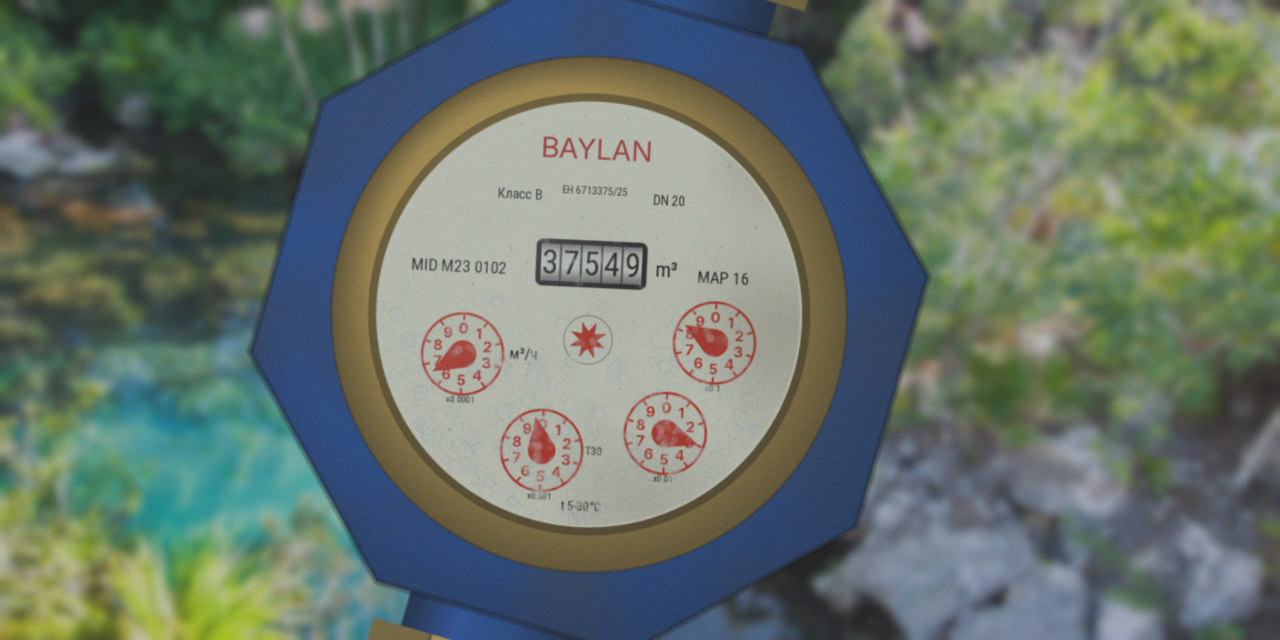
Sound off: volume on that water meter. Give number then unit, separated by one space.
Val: 37549.8296 m³
